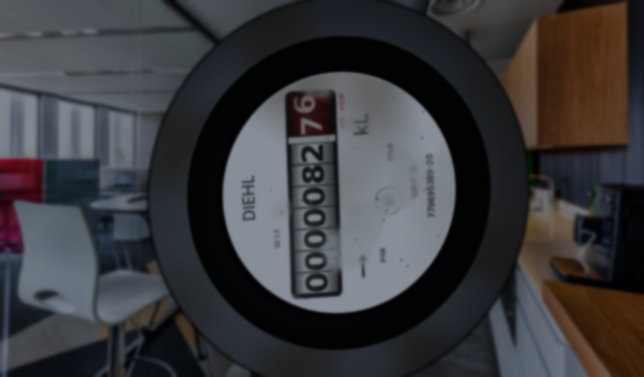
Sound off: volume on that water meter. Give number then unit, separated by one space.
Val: 82.76 kL
